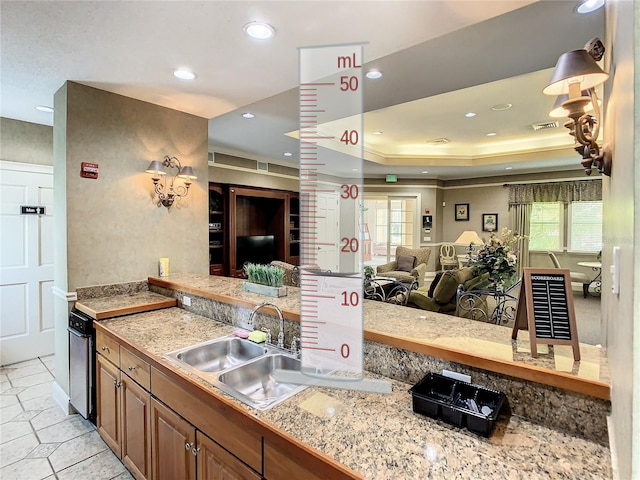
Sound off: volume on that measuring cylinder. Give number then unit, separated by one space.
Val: 14 mL
